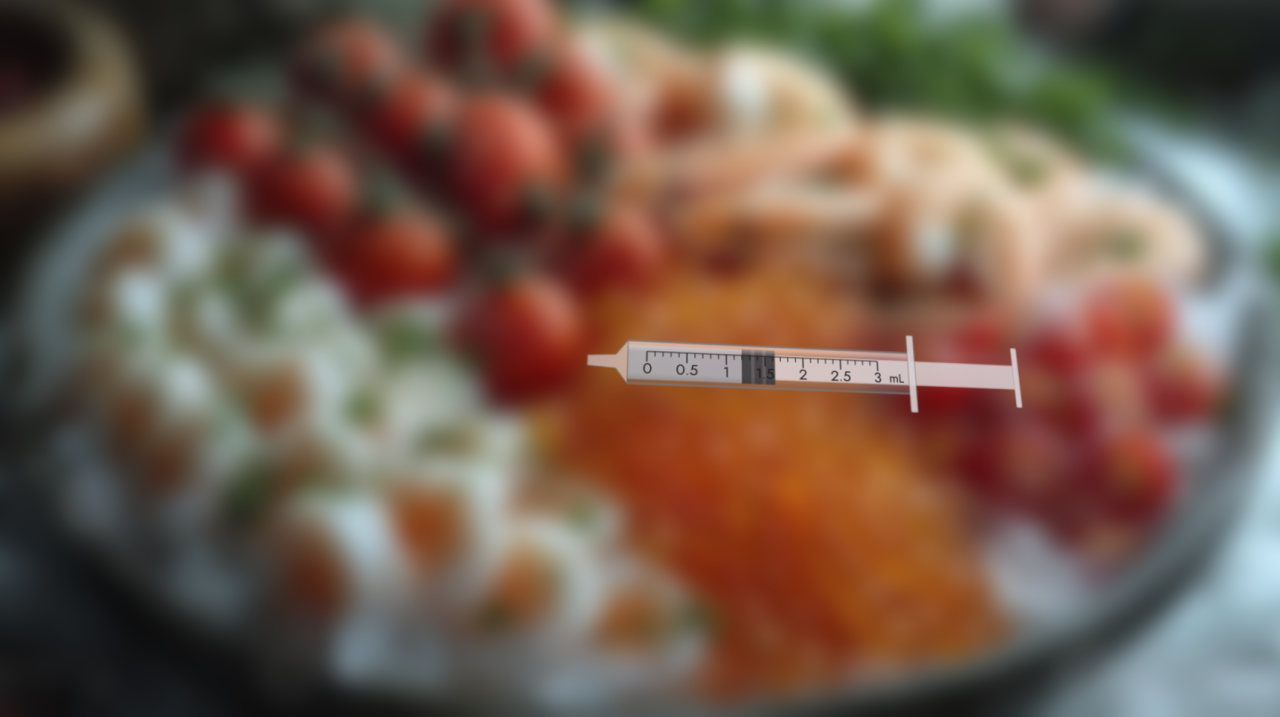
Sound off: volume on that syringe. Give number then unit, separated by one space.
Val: 1.2 mL
